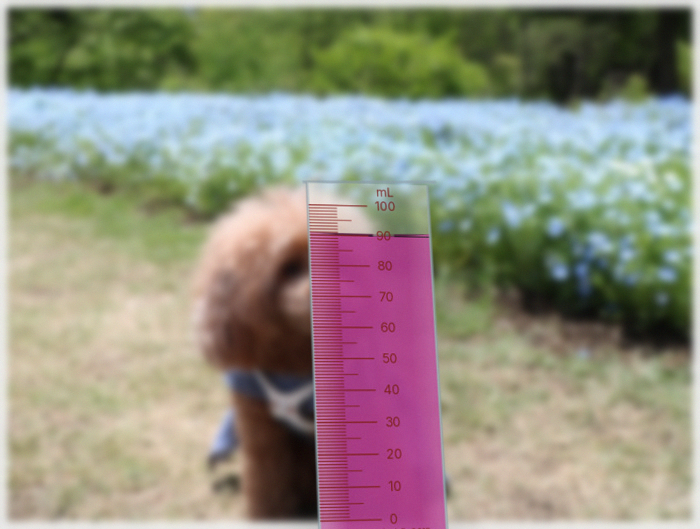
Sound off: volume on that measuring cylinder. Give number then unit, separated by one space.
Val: 90 mL
